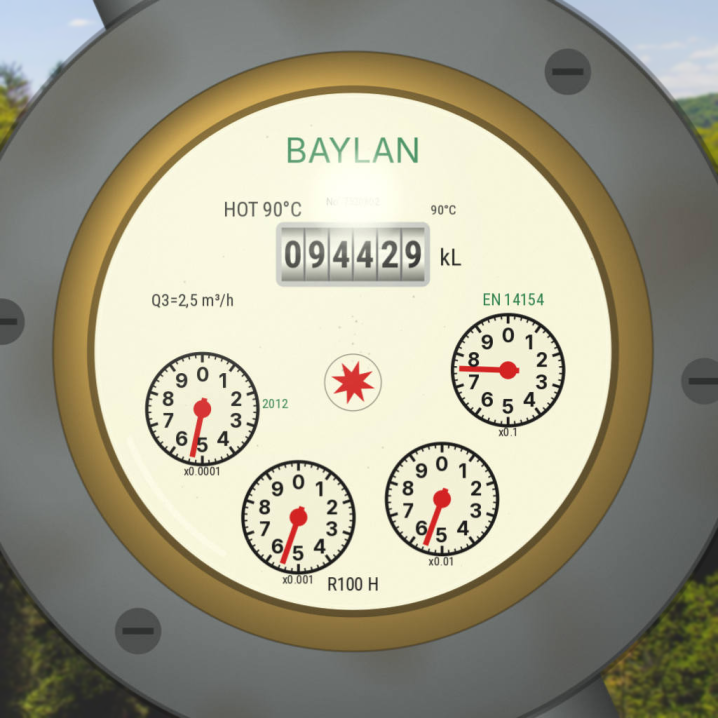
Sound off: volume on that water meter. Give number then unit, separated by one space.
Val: 94429.7555 kL
